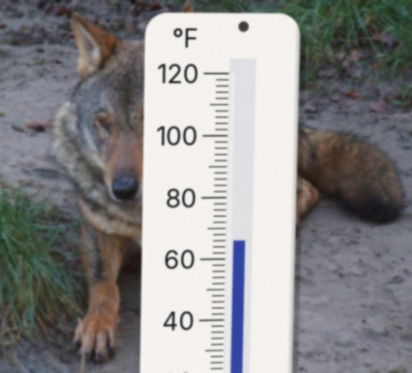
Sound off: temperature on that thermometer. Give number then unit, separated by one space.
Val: 66 °F
